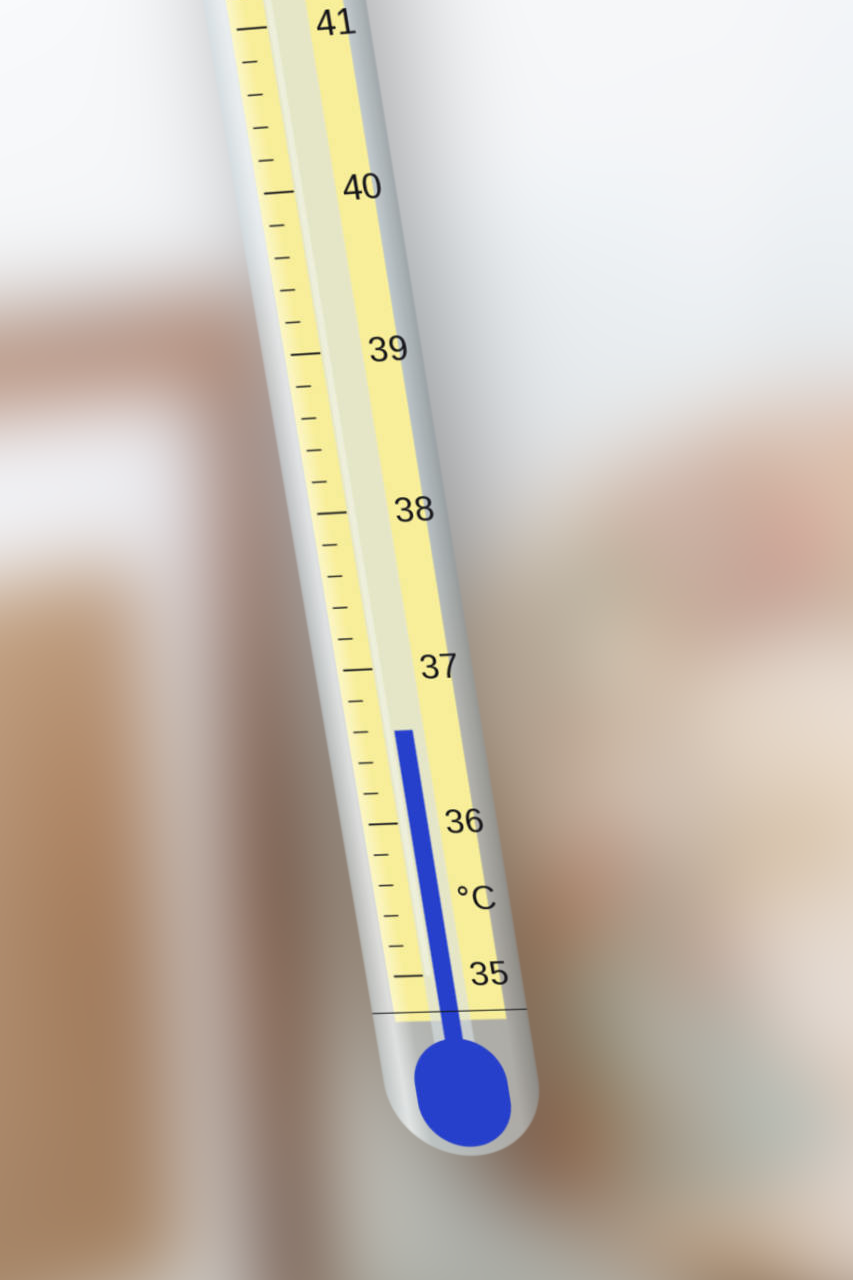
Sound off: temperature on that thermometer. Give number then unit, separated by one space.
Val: 36.6 °C
